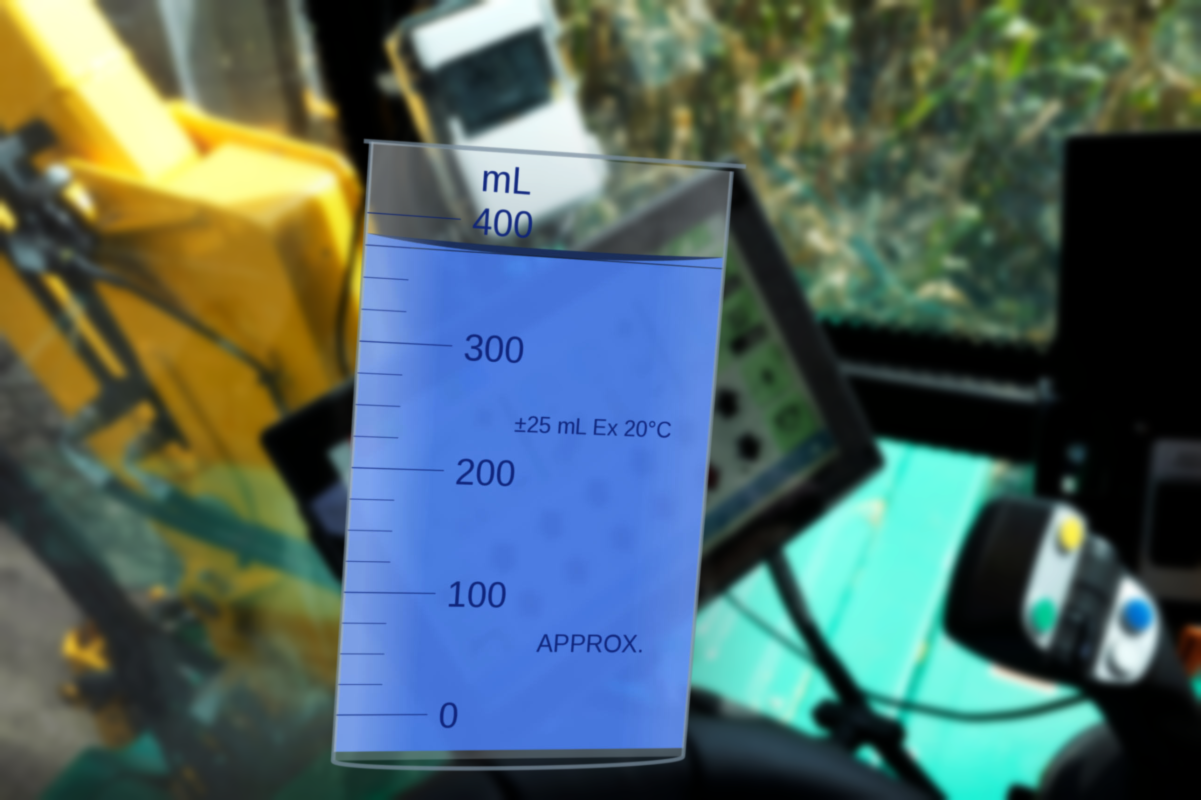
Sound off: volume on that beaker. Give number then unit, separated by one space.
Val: 375 mL
